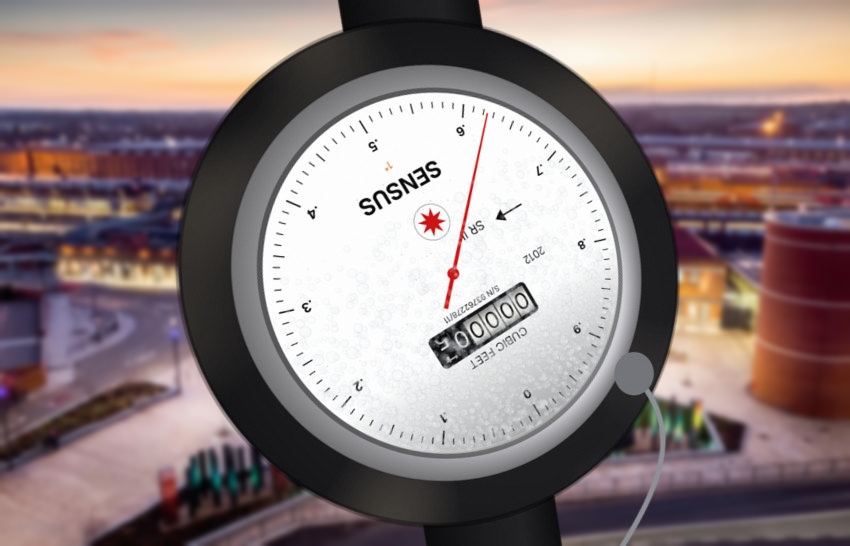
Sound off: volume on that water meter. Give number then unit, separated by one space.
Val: 4.62 ft³
